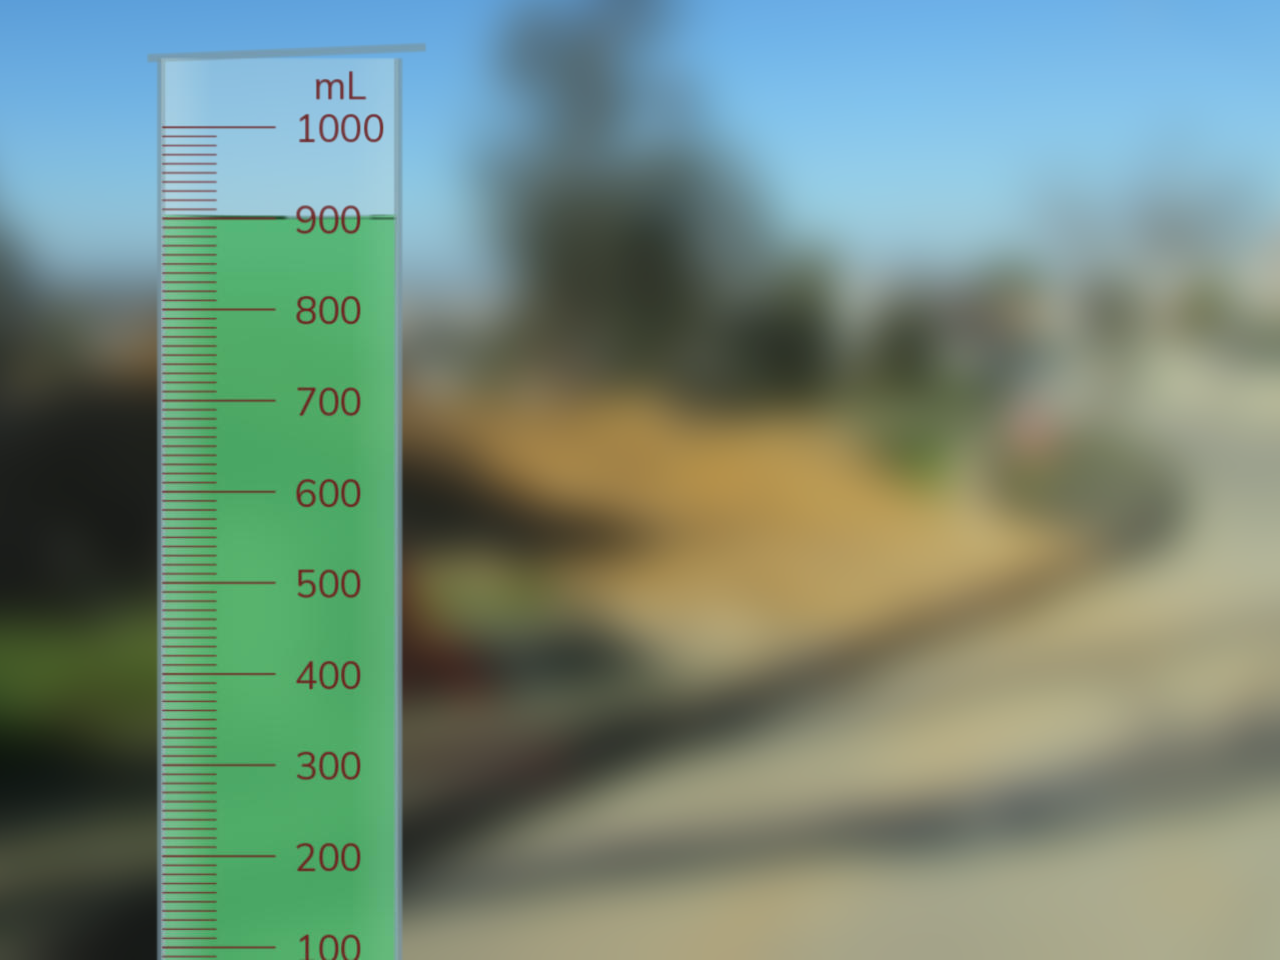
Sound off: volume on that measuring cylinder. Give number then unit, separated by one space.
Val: 900 mL
